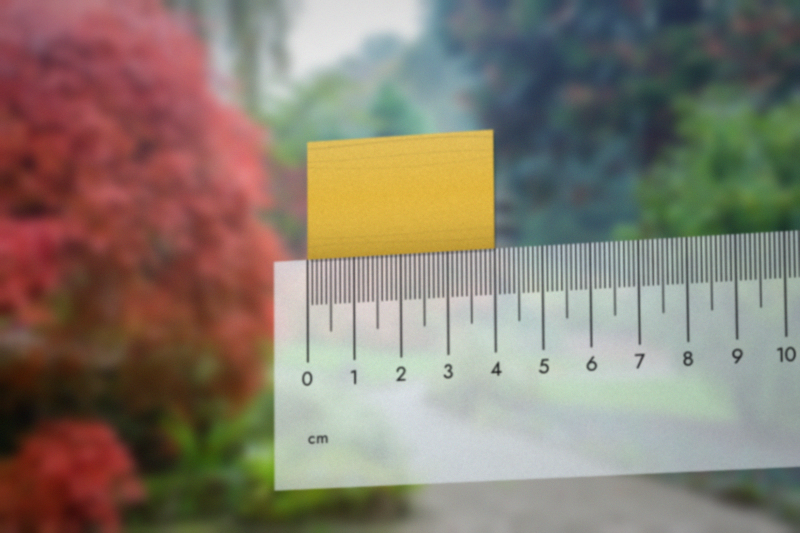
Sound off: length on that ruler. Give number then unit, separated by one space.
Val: 4 cm
